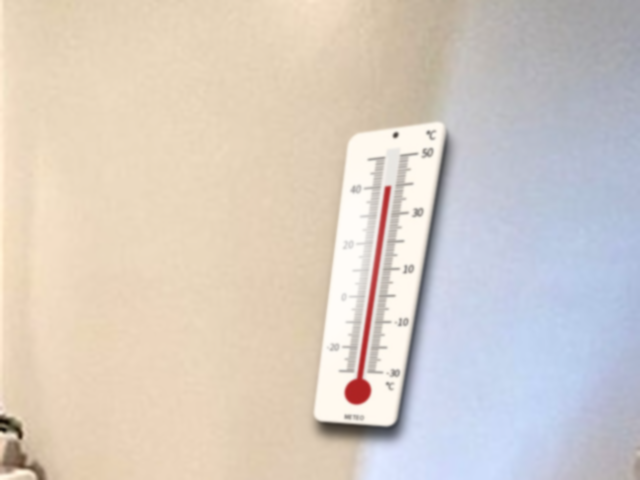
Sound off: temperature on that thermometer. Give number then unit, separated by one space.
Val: 40 °C
